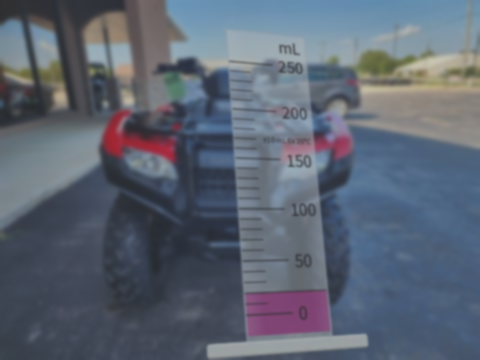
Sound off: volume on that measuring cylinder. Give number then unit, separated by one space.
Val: 20 mL
